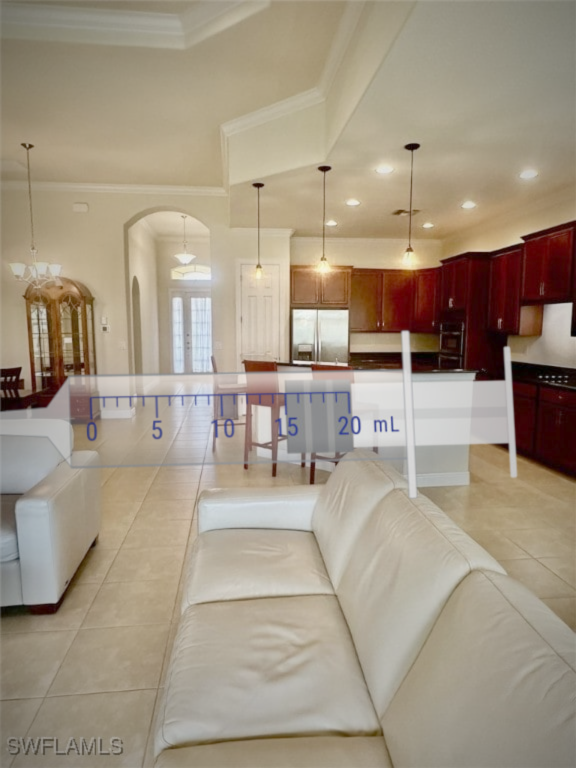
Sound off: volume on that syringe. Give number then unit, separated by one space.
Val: 15 mL
